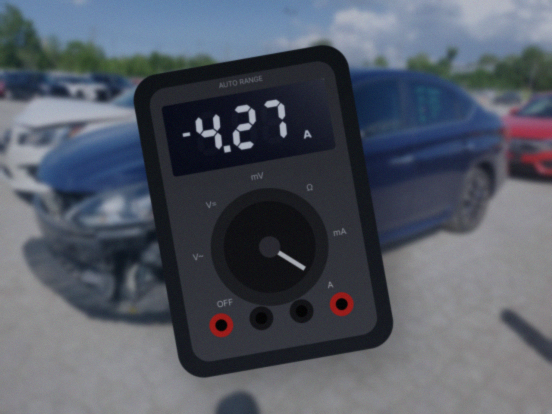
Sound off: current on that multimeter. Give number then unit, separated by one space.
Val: -4.27 A
